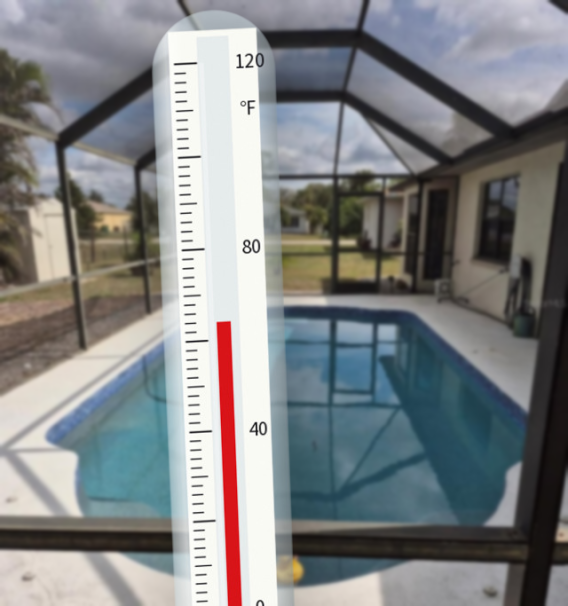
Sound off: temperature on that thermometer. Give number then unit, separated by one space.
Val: 64 °F
